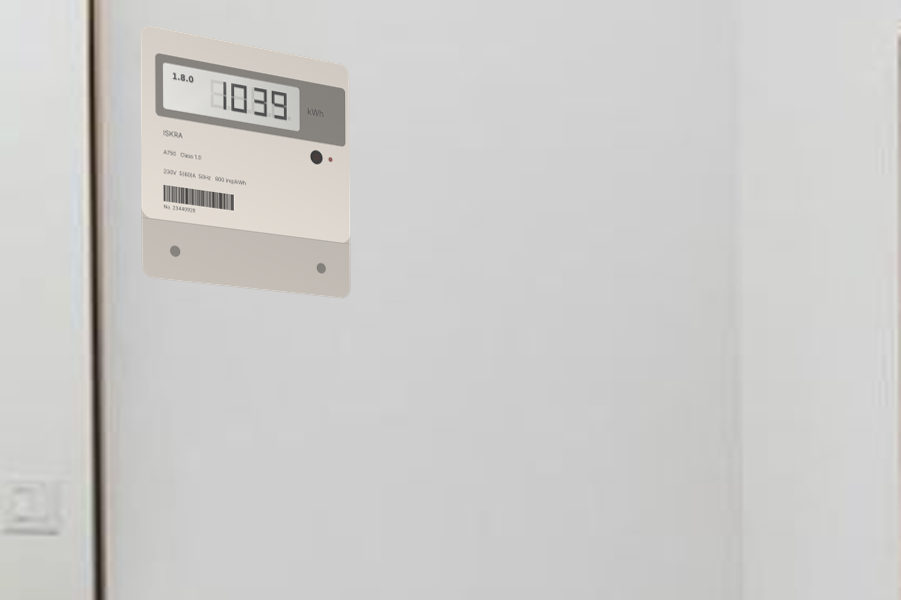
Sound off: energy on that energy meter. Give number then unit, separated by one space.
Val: 1039 kWh
